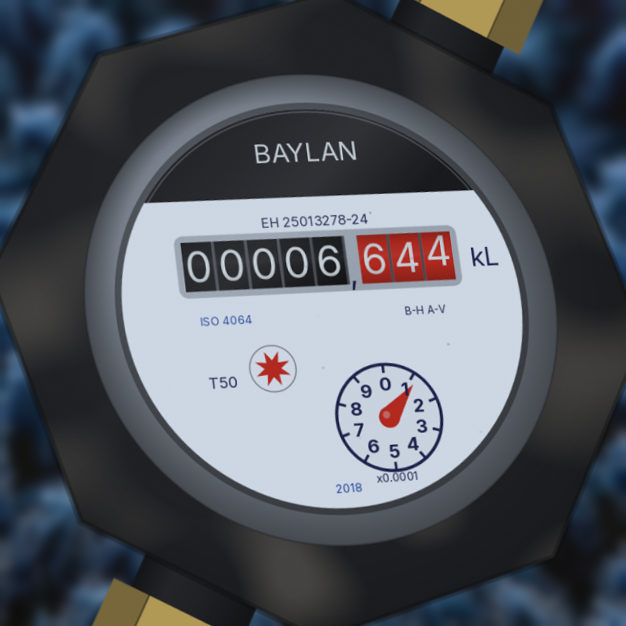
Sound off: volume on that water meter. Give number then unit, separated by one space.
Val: 6.6441 kL
